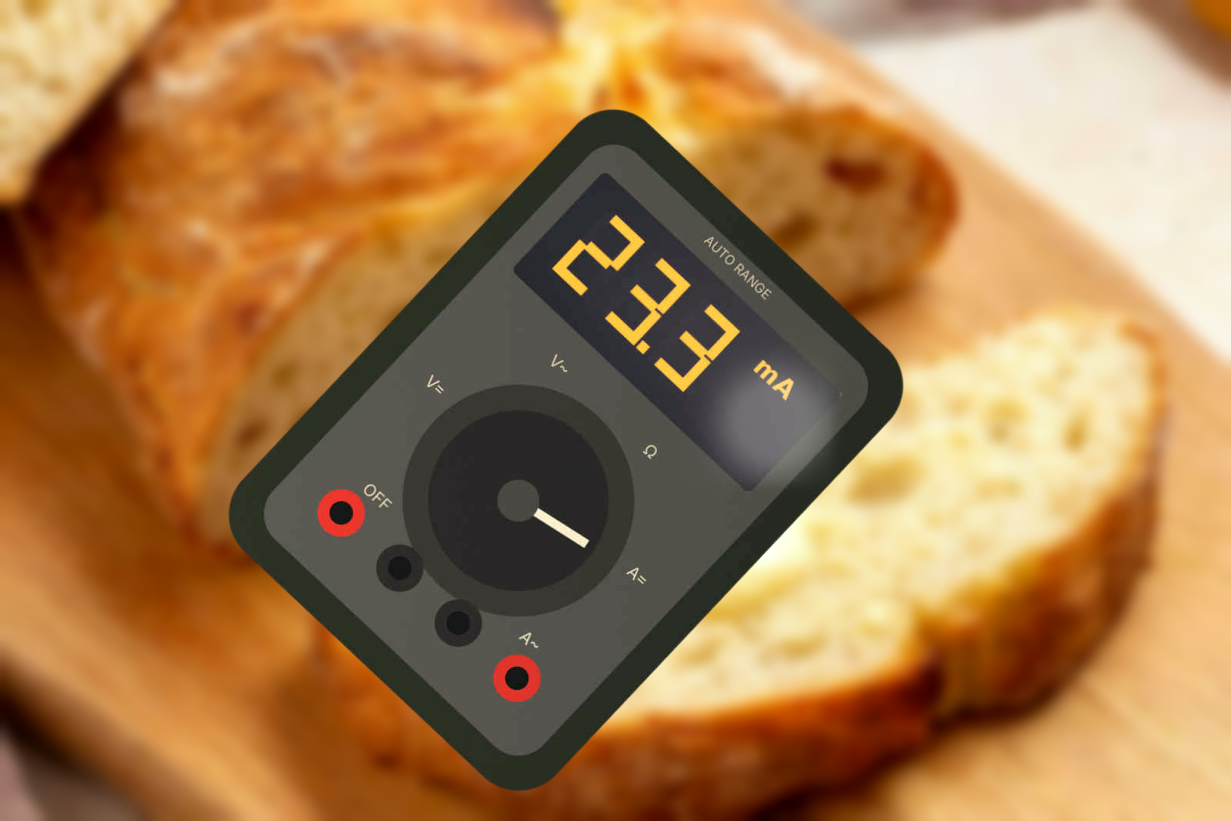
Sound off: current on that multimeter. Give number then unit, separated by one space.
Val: 23.3 mA
